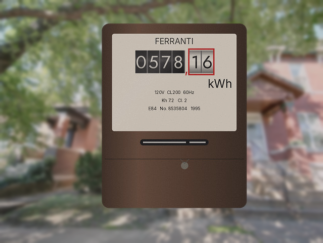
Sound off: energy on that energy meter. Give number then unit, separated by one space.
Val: 578.16 kWh
